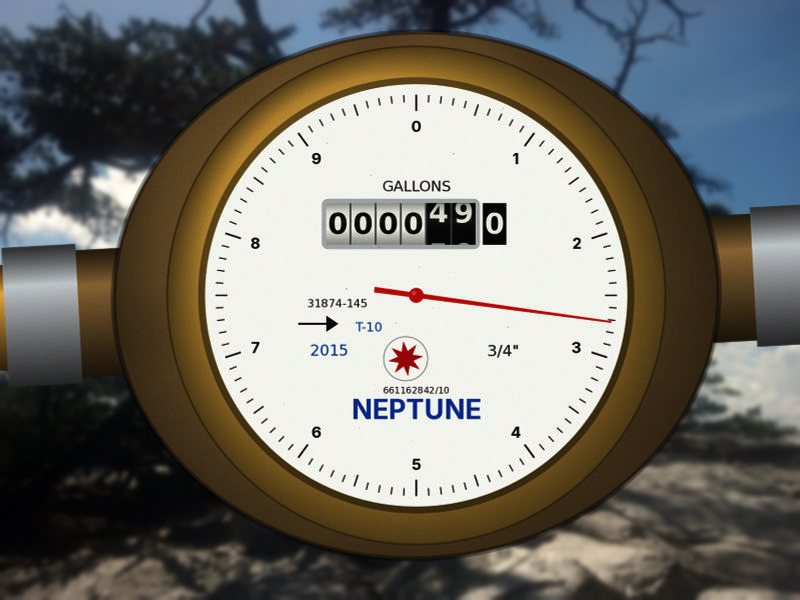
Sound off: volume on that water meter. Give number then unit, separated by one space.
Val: 492.7 gal
